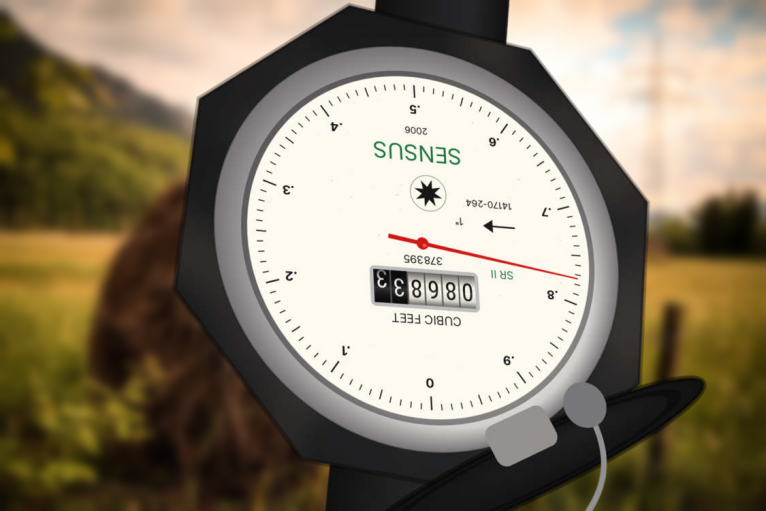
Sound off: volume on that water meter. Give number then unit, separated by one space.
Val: 86832.77 ft³
